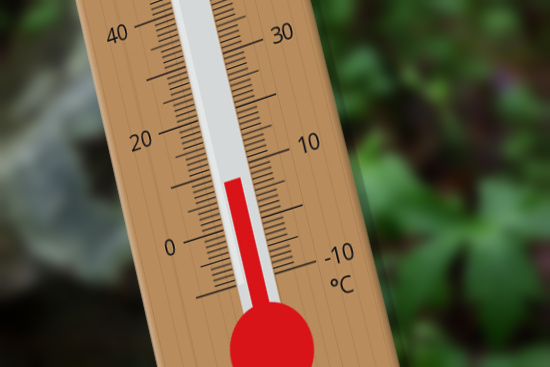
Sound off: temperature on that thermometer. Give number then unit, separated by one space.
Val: 8 °C
